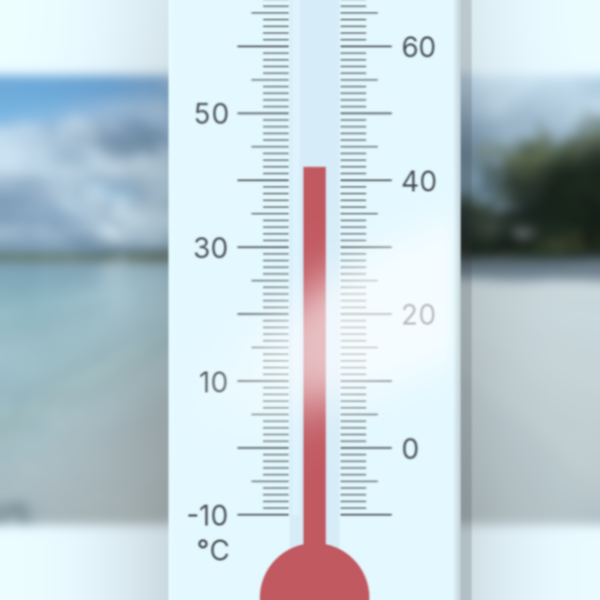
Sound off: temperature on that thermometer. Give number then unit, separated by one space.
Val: 42 °C
